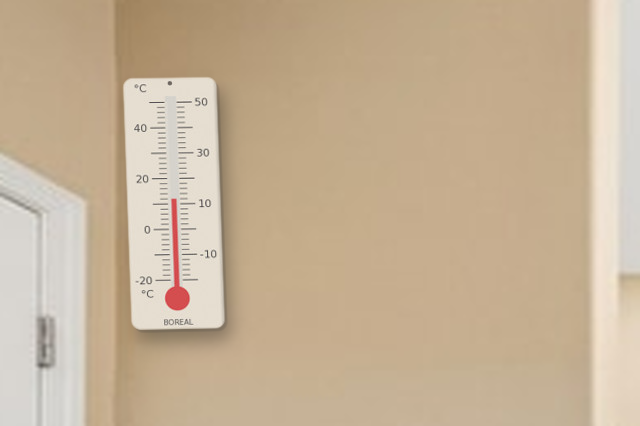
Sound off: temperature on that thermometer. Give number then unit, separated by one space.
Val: 12 °C
